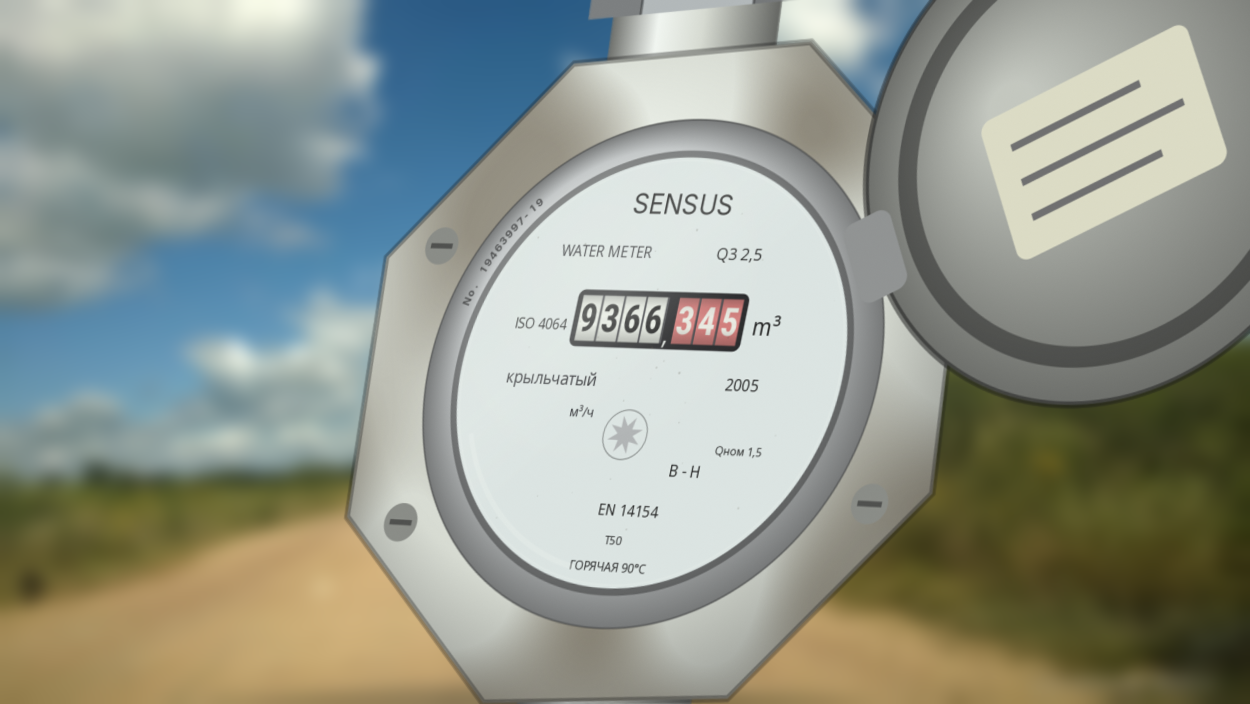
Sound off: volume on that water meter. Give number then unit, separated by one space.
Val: 9366.345 m³
